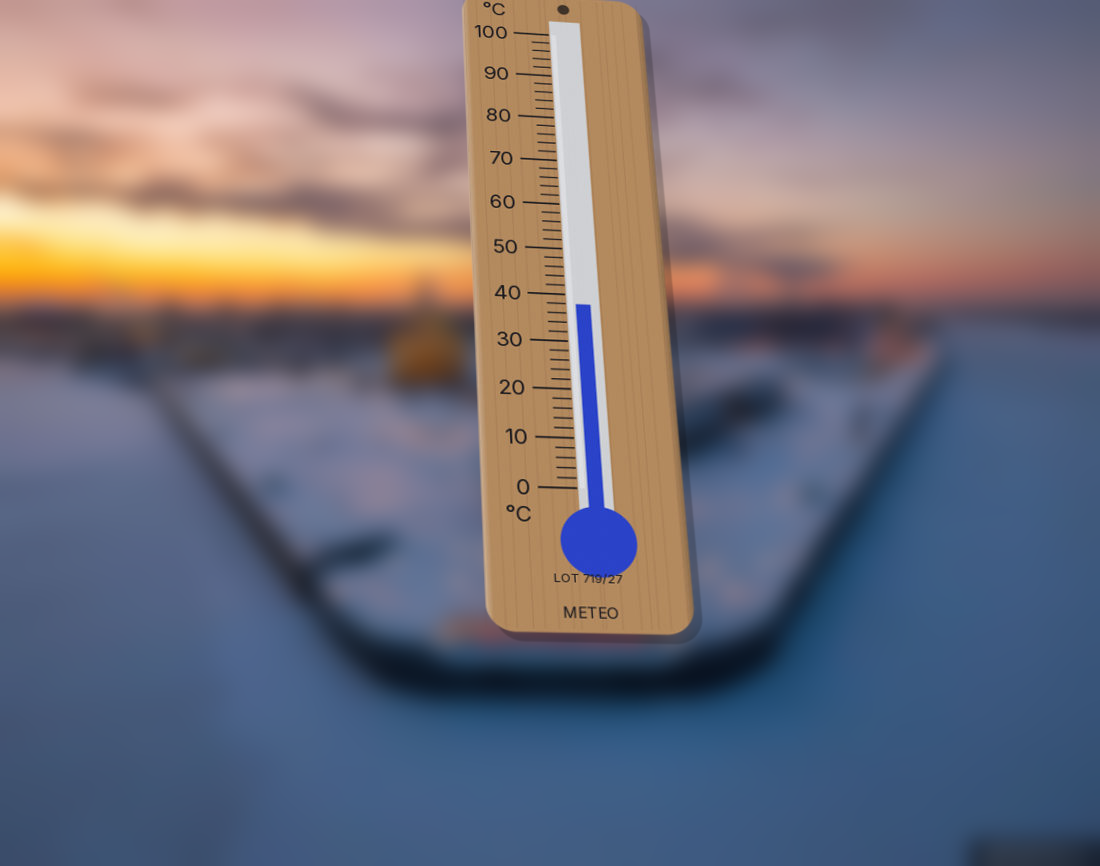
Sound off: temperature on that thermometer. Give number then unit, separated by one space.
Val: 38 °C
